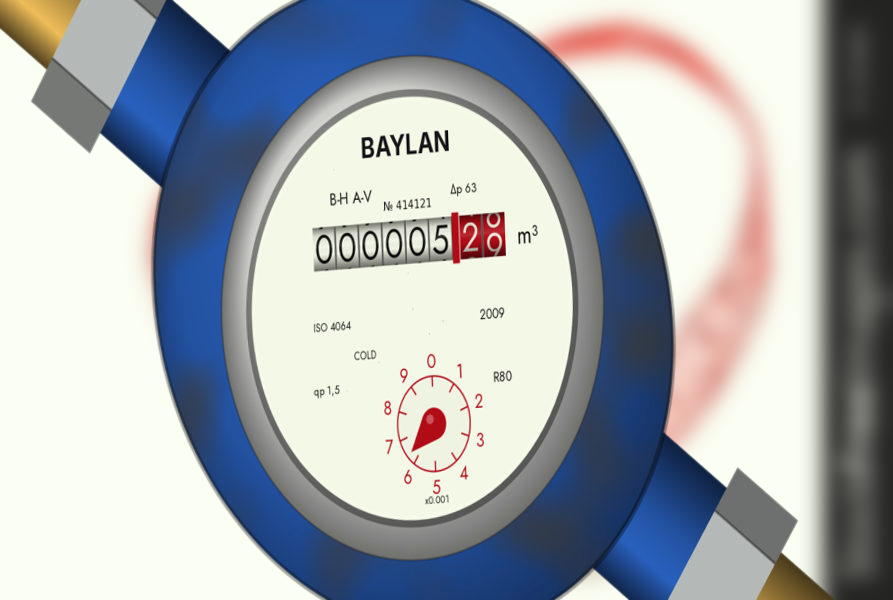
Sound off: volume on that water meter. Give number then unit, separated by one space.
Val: 5.286 m³
